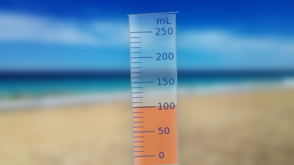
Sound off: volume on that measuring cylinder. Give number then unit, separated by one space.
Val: 100 mL
